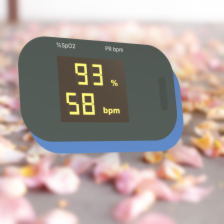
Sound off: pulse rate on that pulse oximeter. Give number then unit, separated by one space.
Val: 58 bpm
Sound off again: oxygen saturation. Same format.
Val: 93 %
